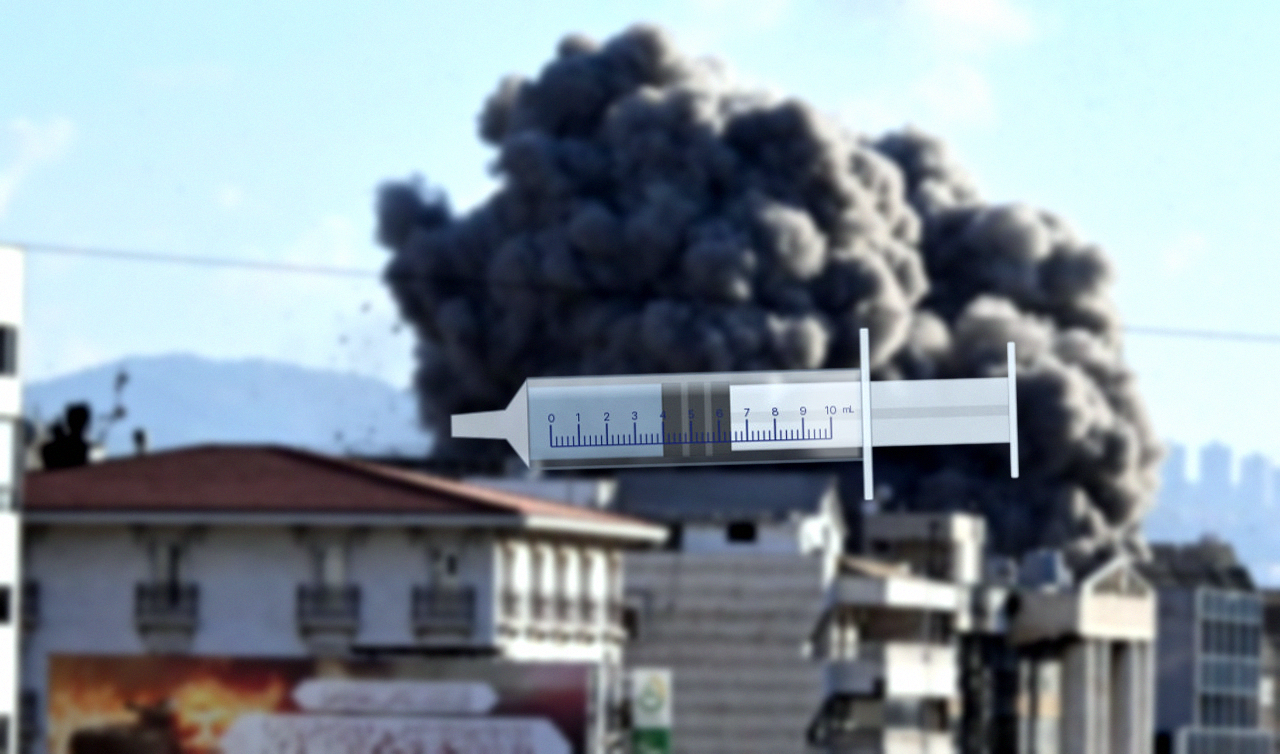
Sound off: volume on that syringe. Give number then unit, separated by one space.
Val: 4 mL
